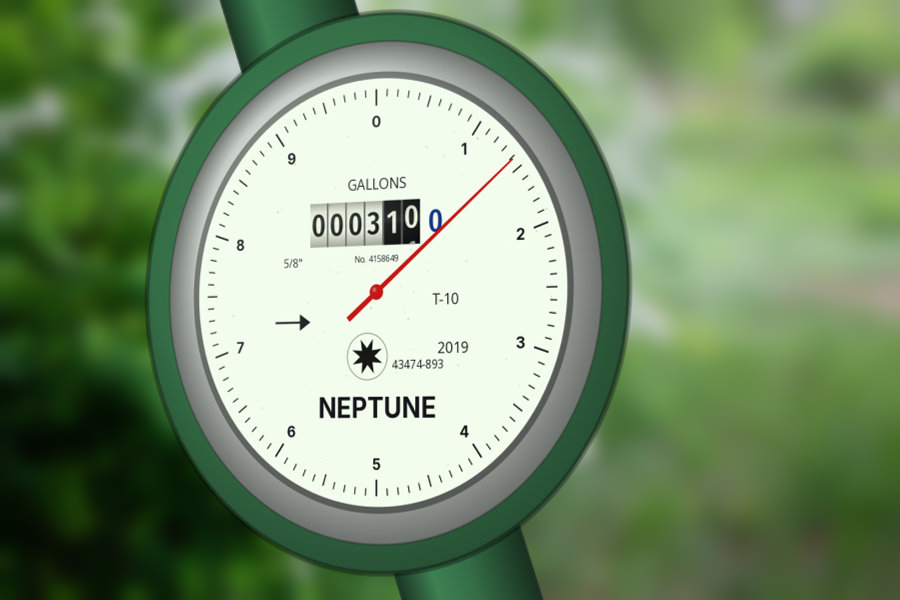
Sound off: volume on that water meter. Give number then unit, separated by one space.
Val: 3101.4 gal
